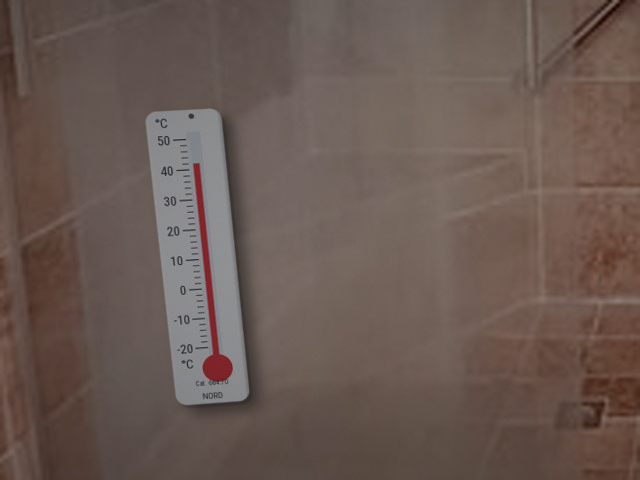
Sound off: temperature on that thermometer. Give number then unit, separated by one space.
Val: 42 °C
